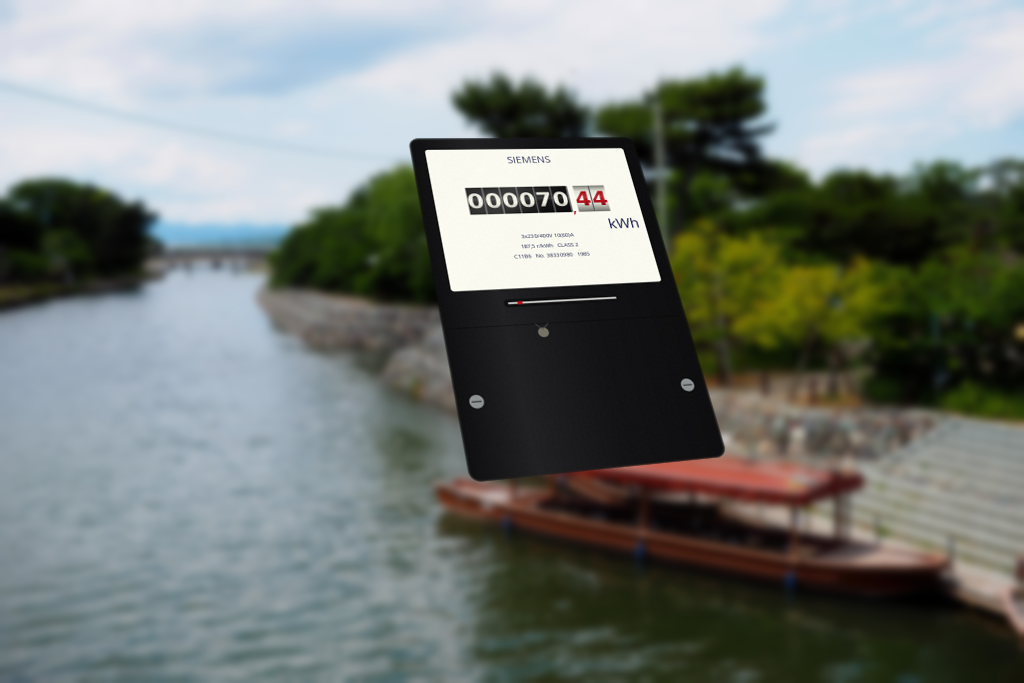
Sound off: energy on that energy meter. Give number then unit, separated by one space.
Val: 70.44 kWh
